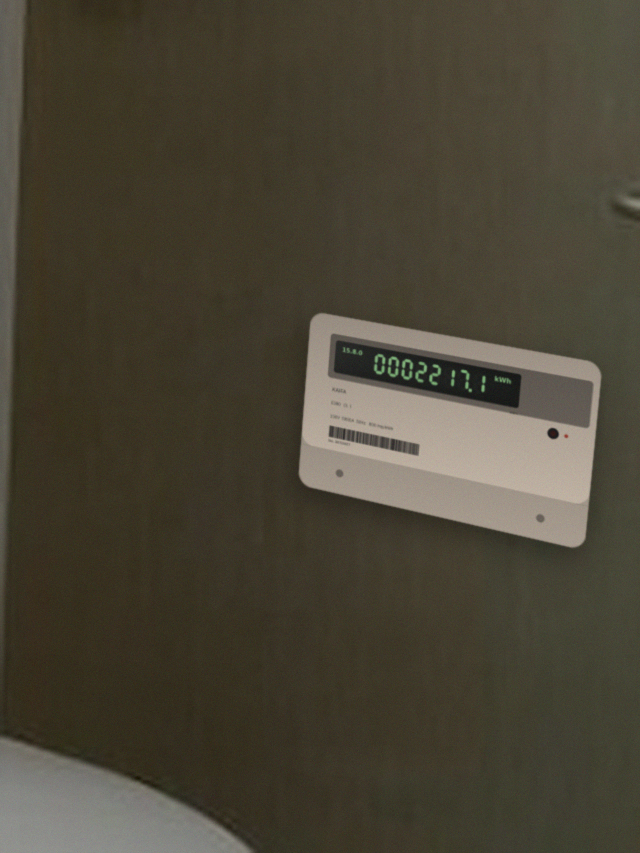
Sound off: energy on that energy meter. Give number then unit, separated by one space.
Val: 2217.1 kWh
